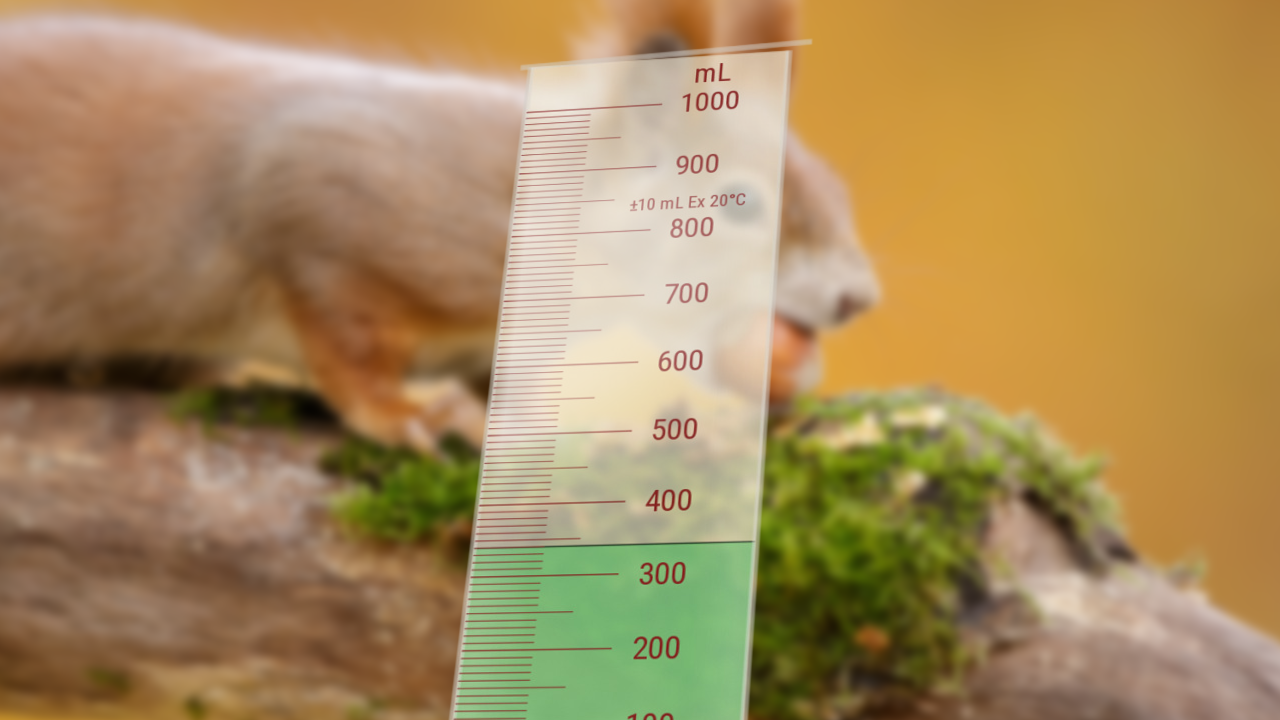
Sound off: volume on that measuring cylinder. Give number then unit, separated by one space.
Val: 340 mL
